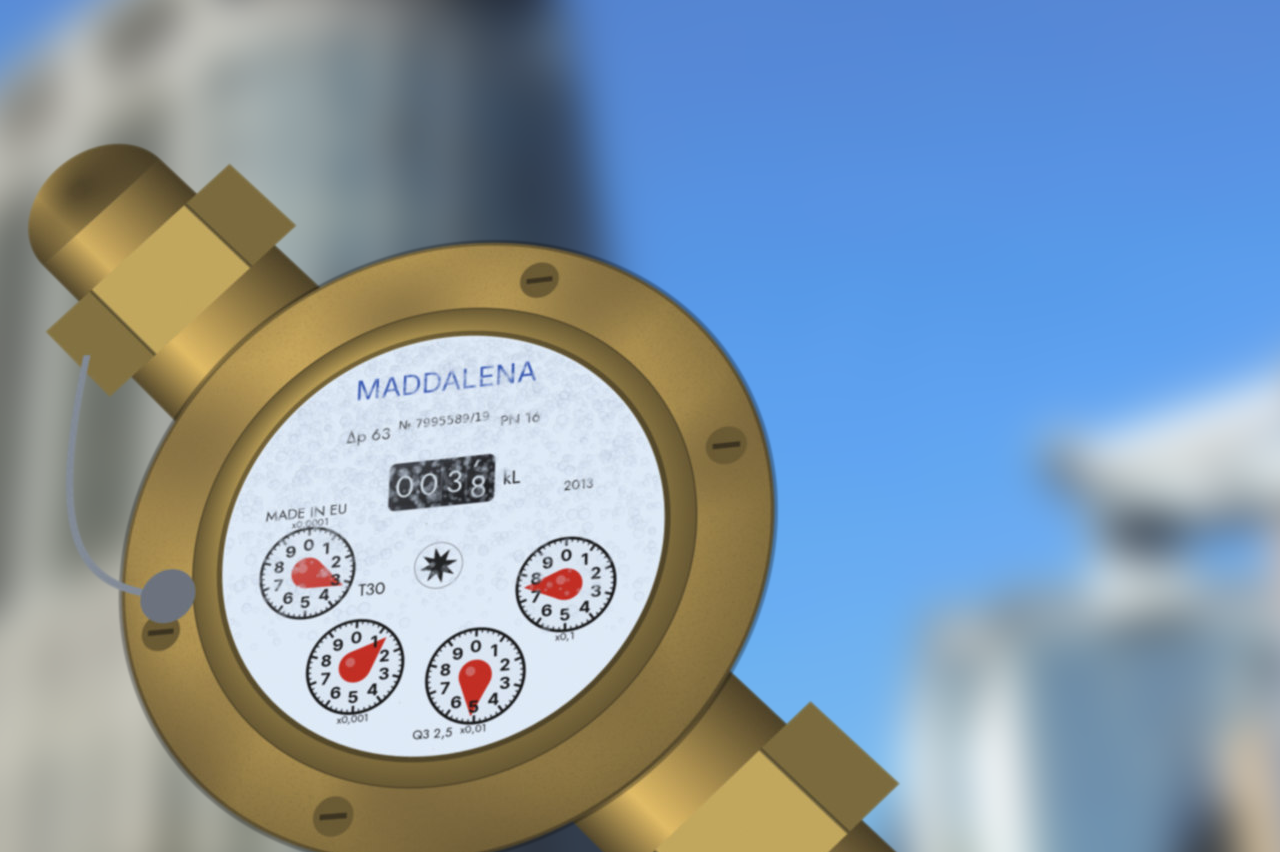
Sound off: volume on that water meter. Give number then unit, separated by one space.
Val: 37.7513 kL
